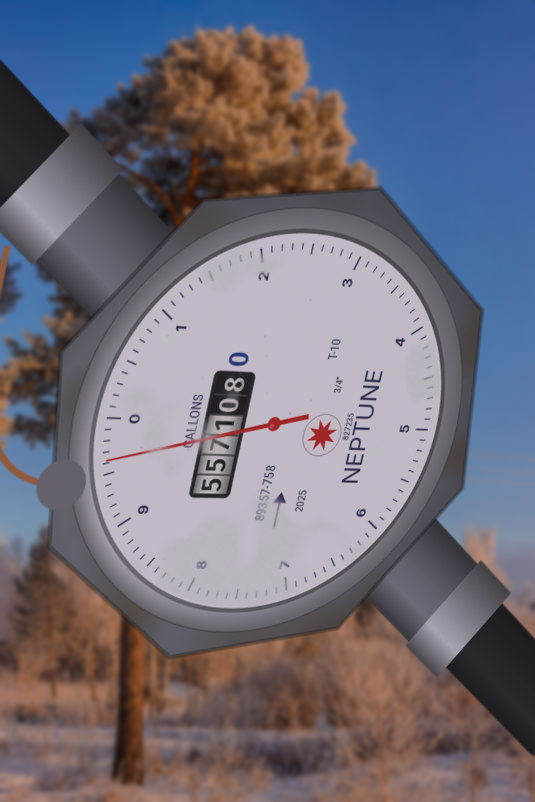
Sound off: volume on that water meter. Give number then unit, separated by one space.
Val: 5571079.6 gal
